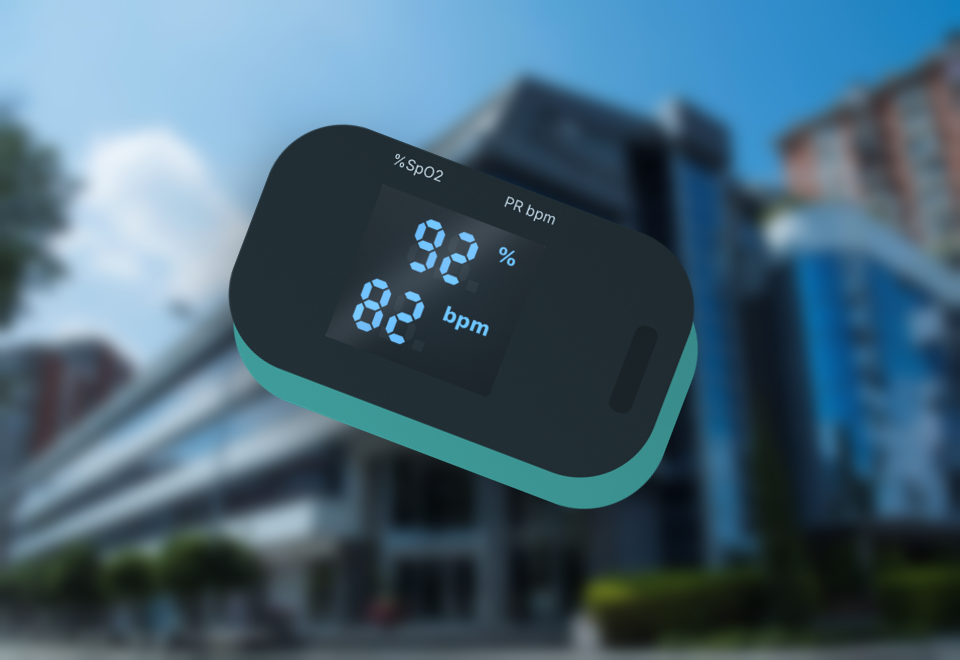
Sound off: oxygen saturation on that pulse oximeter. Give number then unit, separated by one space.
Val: 92 %
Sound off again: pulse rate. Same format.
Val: 82 bpm
